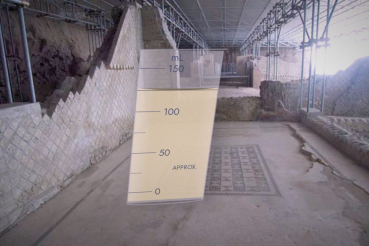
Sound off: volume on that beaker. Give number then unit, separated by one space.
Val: 125 mL
